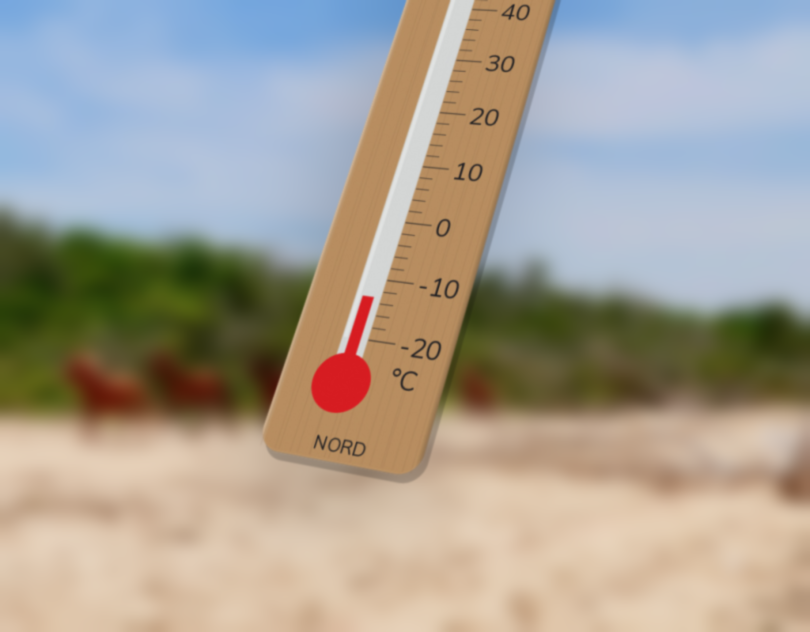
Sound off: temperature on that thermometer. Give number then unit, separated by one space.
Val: -13 °C
